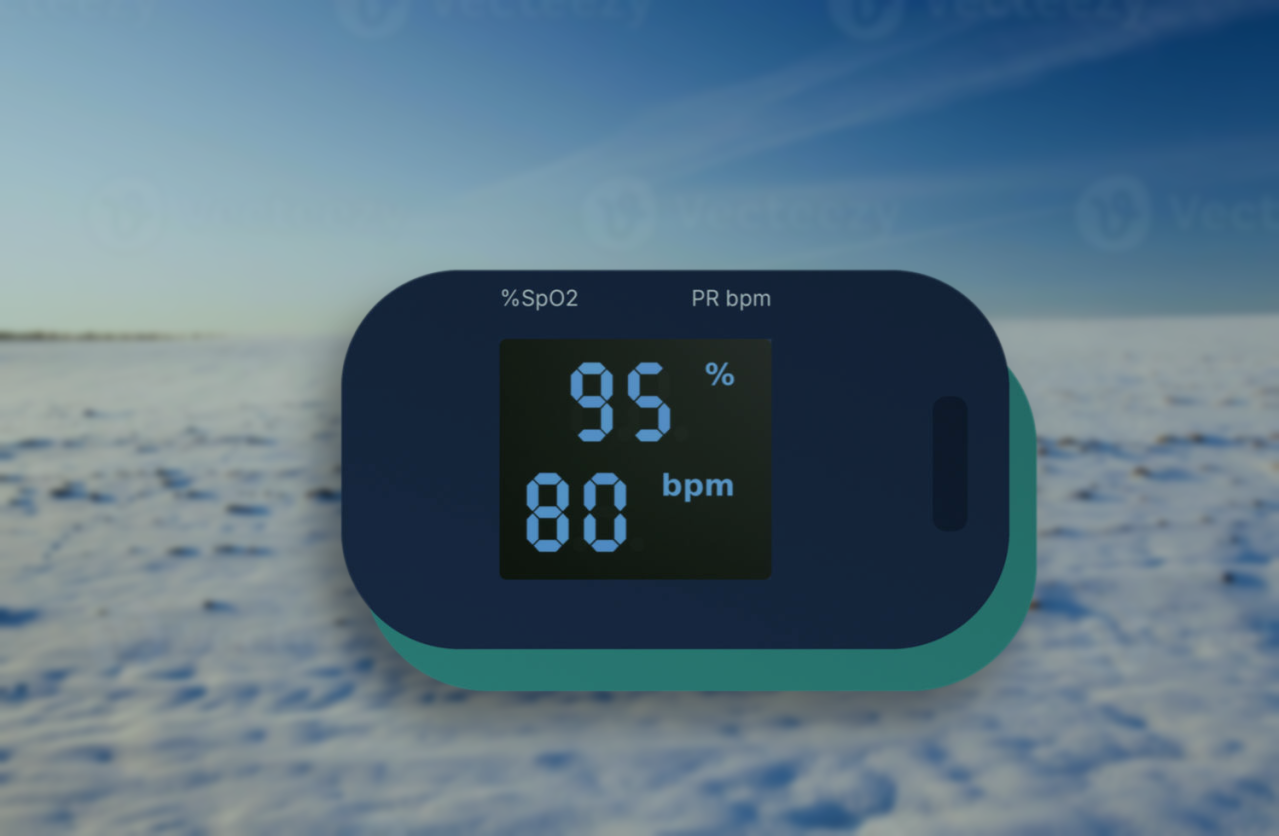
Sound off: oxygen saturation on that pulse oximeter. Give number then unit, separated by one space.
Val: 95 %
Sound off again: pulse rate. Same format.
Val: 80 bpm
